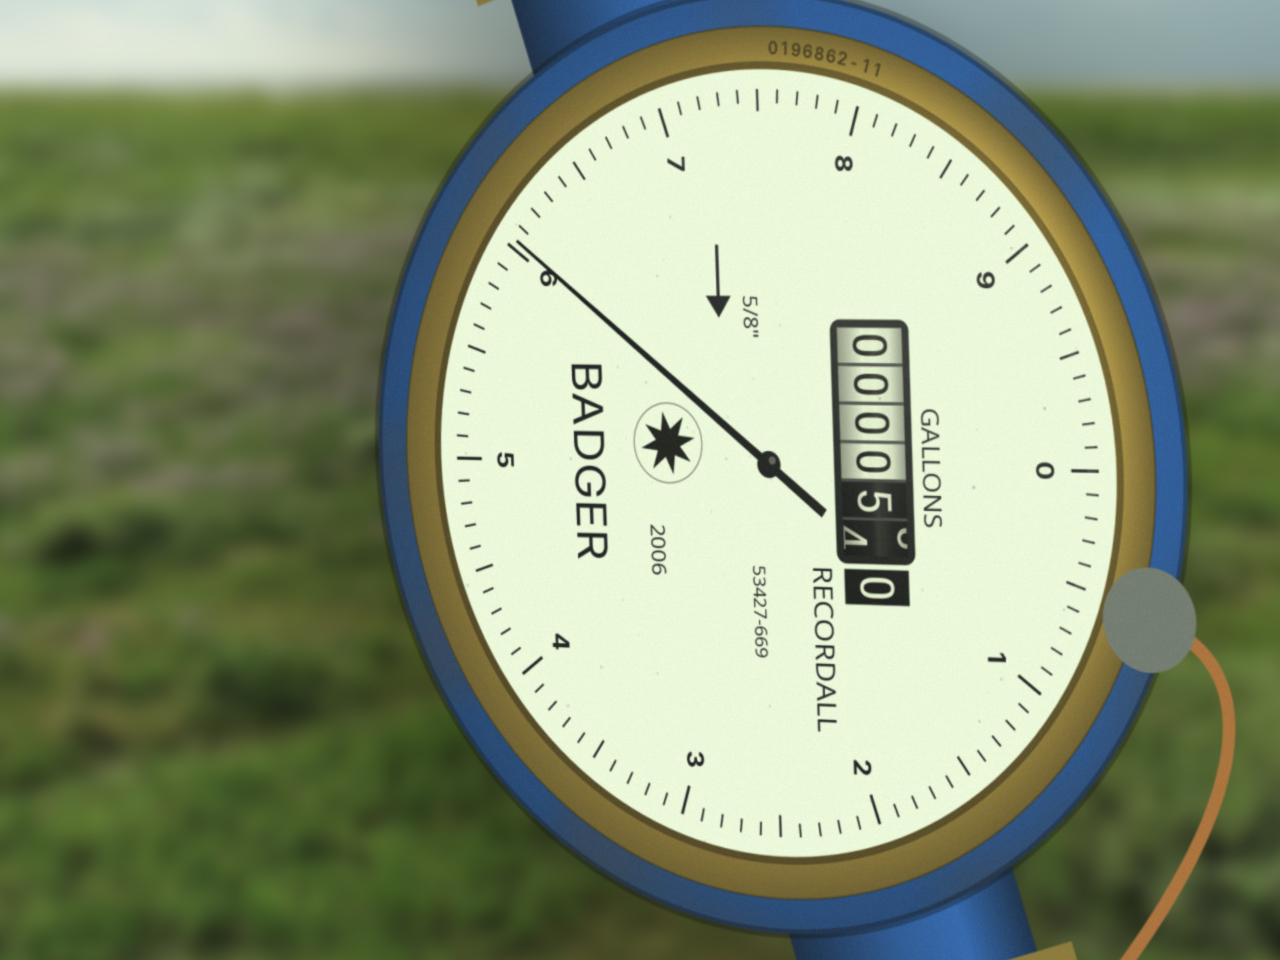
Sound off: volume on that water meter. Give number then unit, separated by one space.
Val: 536.0 gal
